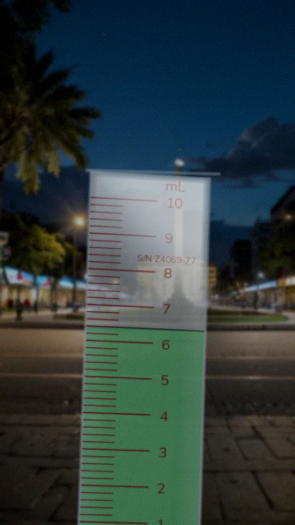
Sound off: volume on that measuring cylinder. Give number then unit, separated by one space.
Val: 6.4 mL
